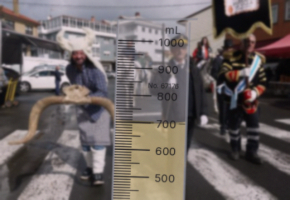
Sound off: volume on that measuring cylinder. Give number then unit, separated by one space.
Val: 700 mL
